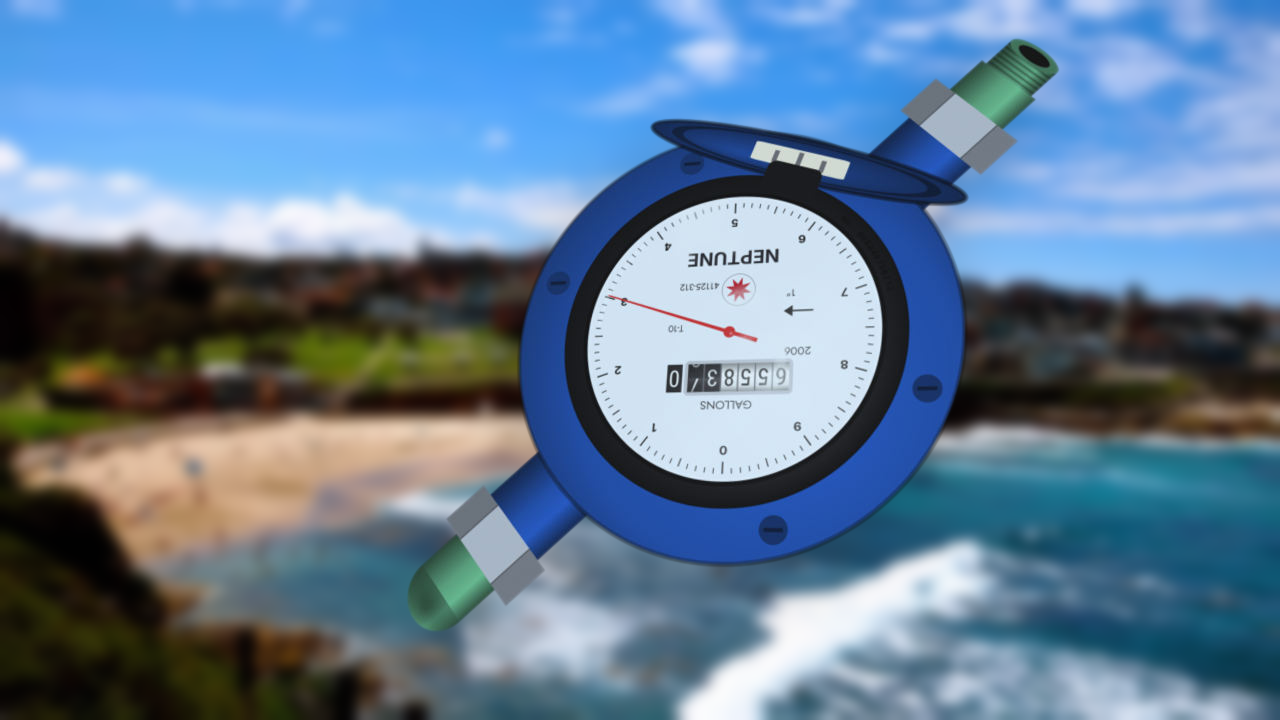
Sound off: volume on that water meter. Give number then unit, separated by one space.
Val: 6558373.0 gal
